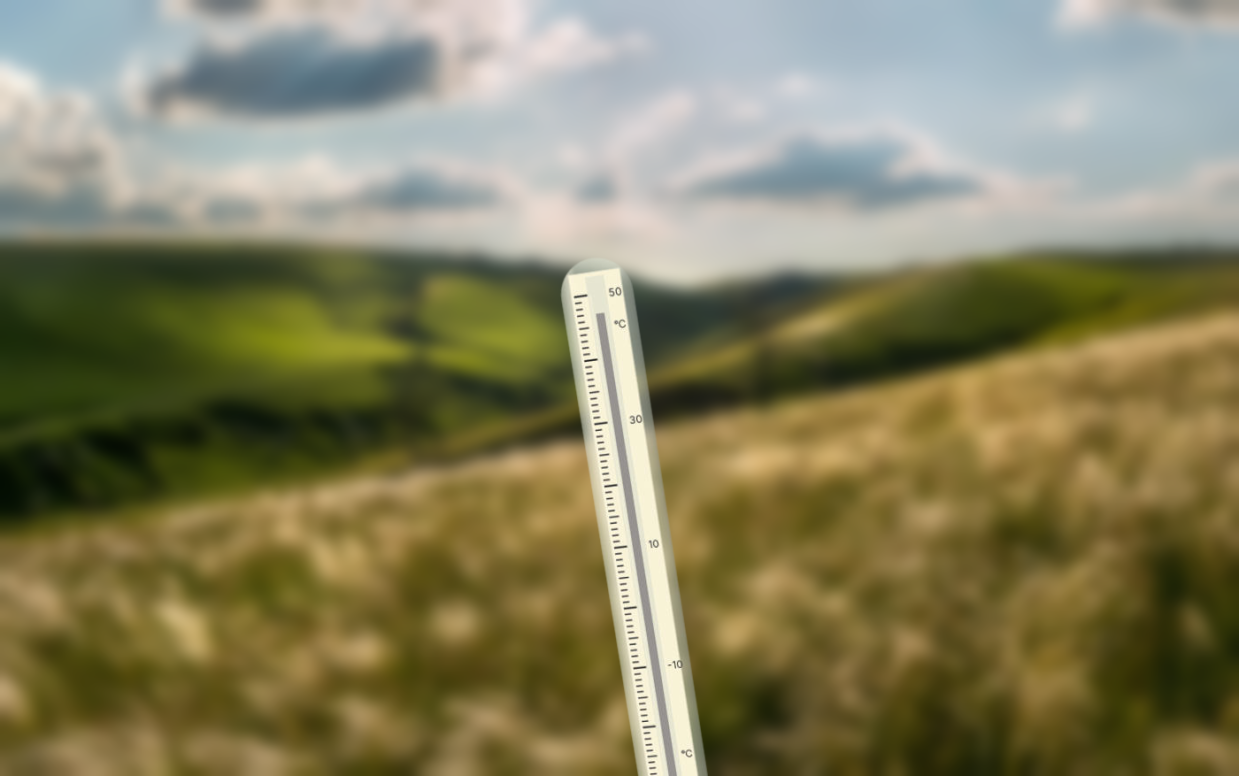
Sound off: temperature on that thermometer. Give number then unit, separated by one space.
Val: 47 °C
